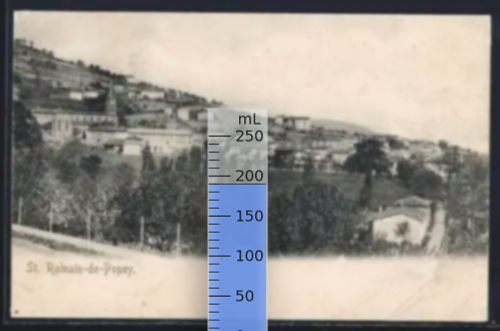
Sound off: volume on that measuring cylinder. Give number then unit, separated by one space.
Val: 190 mL
